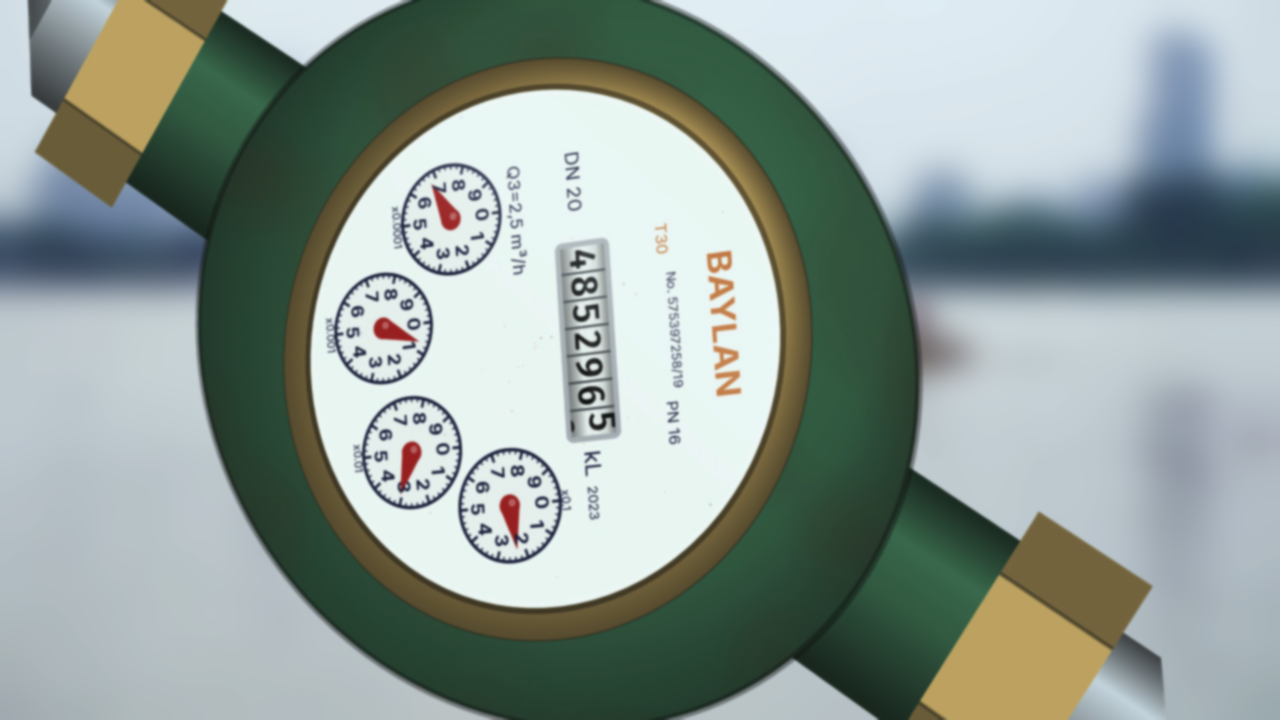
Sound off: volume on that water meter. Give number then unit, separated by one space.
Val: 4852965.2306 kL
